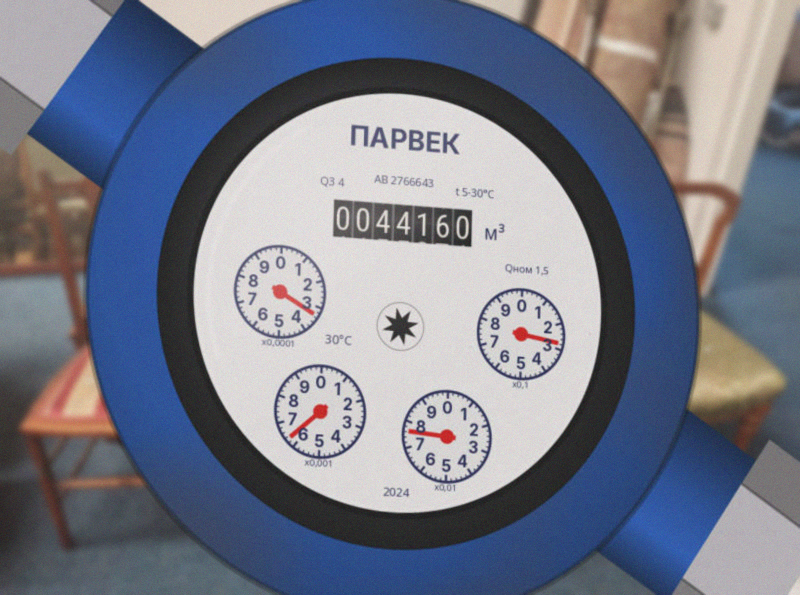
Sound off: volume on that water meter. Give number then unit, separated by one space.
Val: 44160.2763 m³
